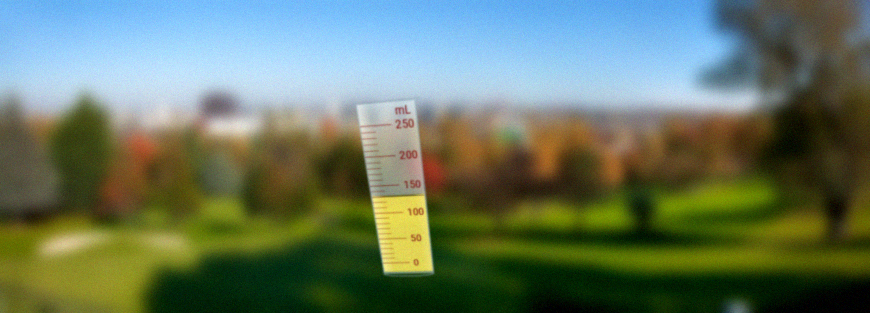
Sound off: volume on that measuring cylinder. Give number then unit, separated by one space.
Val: 130 mL
